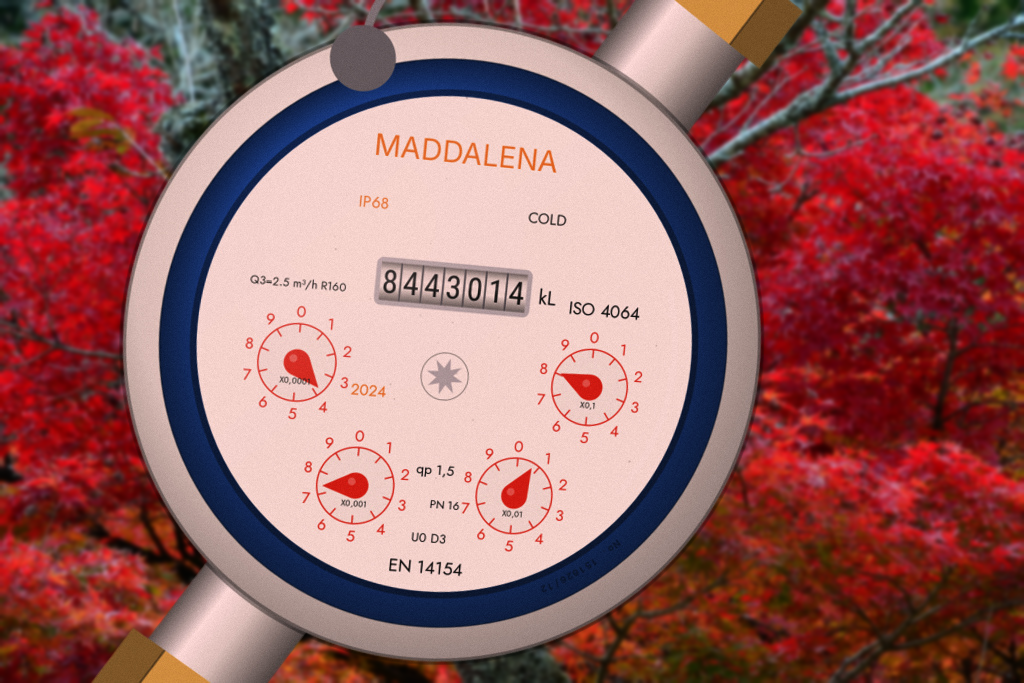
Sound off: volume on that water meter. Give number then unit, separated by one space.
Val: 8443014.8073 kL
